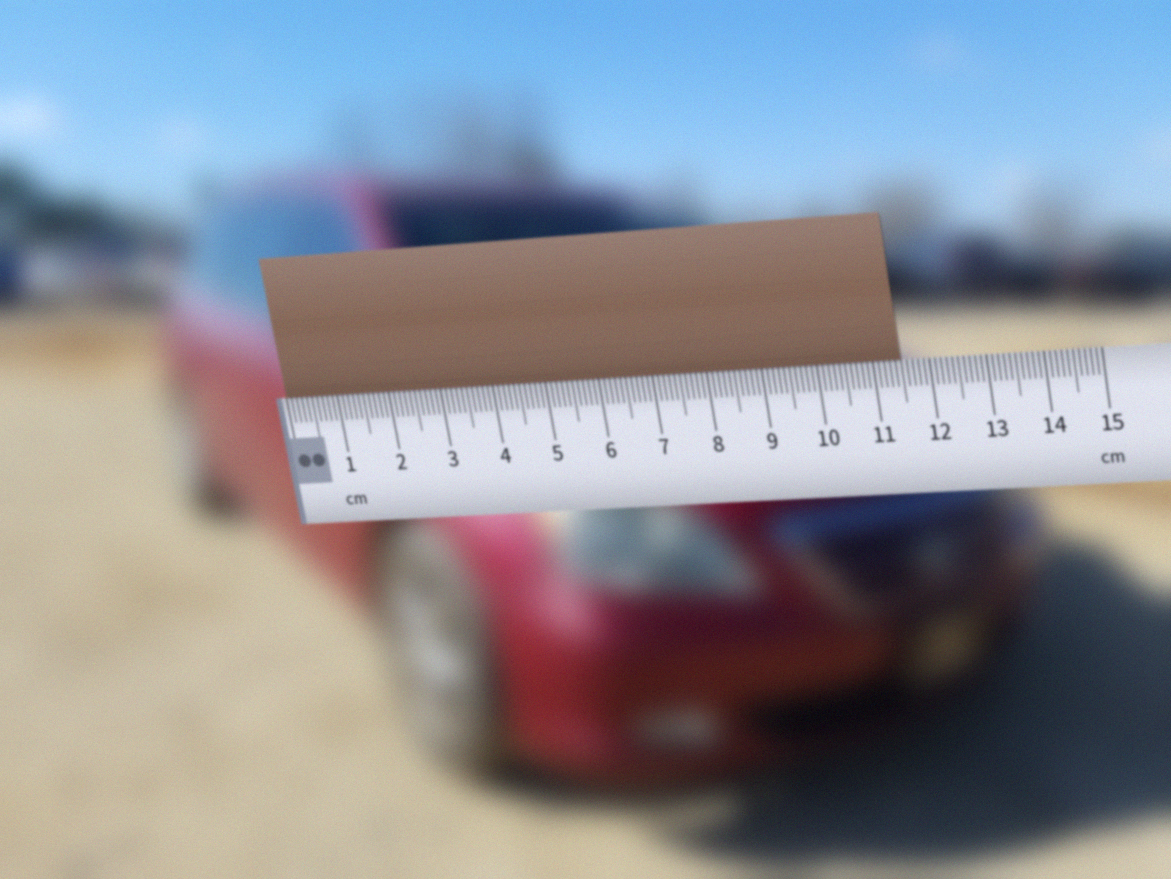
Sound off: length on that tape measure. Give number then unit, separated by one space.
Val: 11.5 cm
